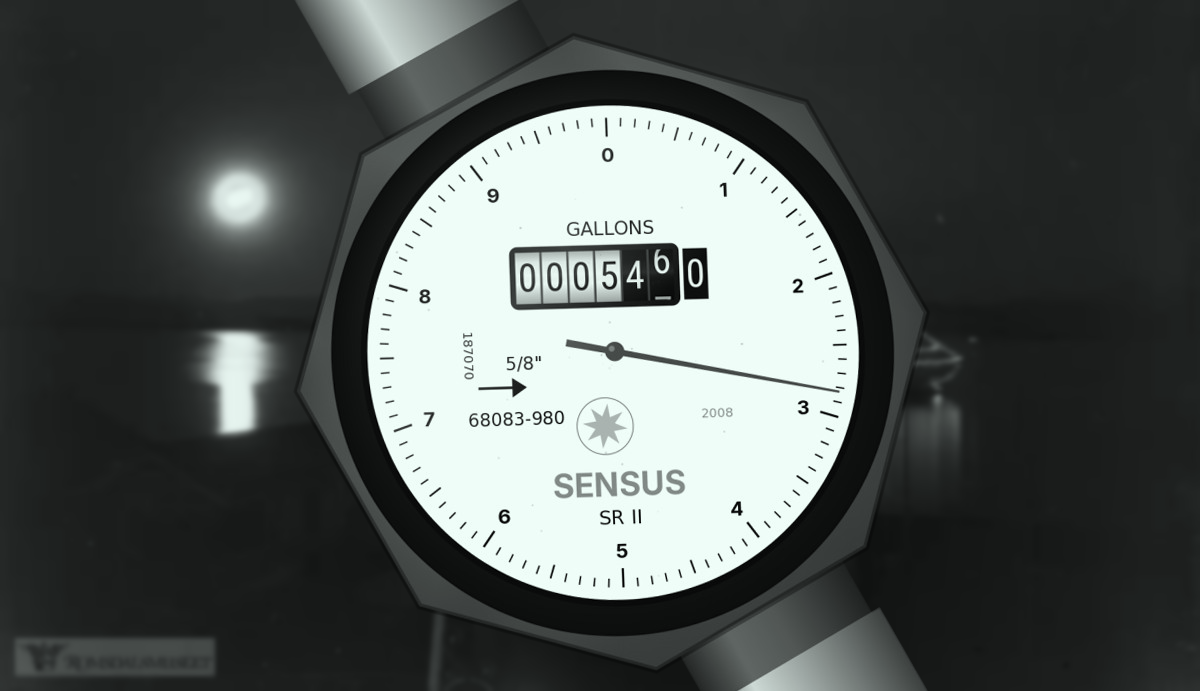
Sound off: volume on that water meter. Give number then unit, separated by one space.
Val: 5462.8 gal
